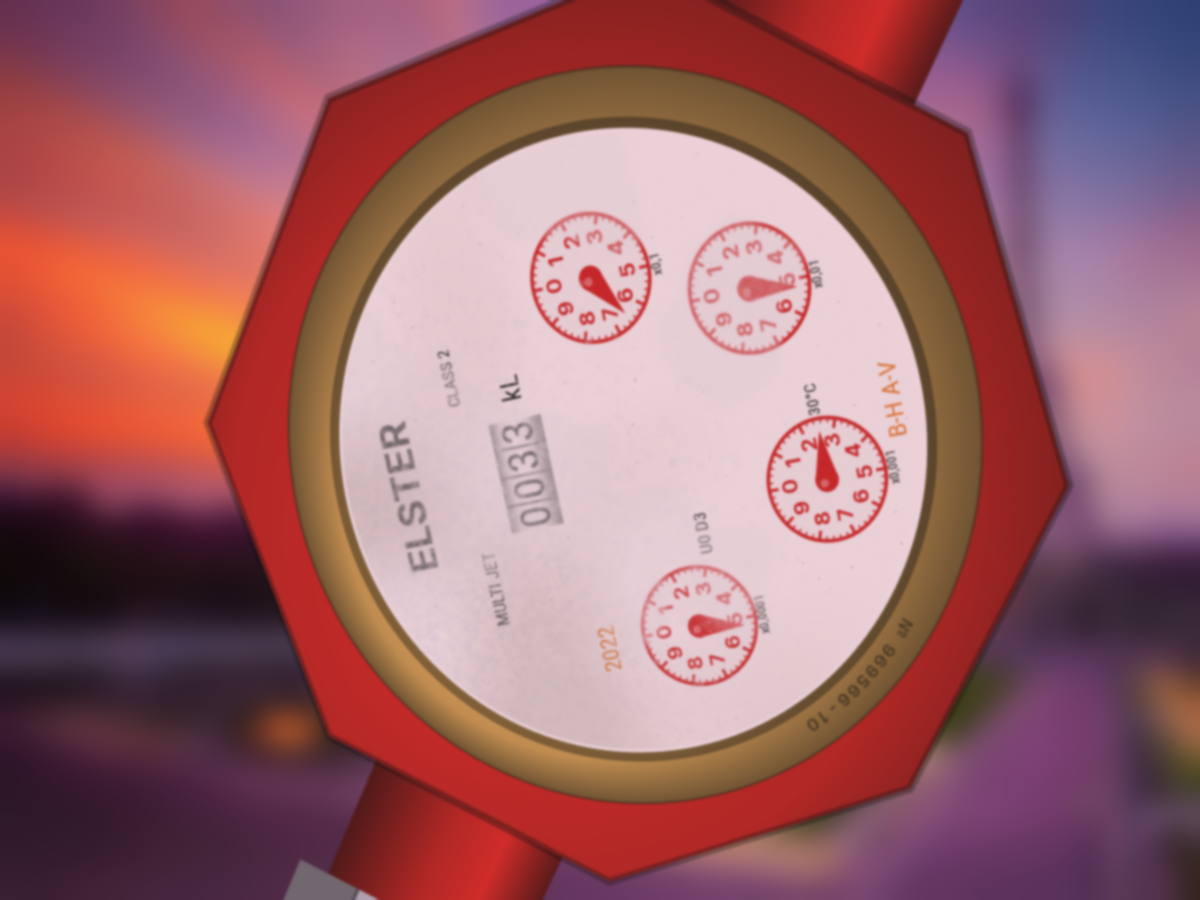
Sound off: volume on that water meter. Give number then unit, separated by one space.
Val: 33.6525 kL
